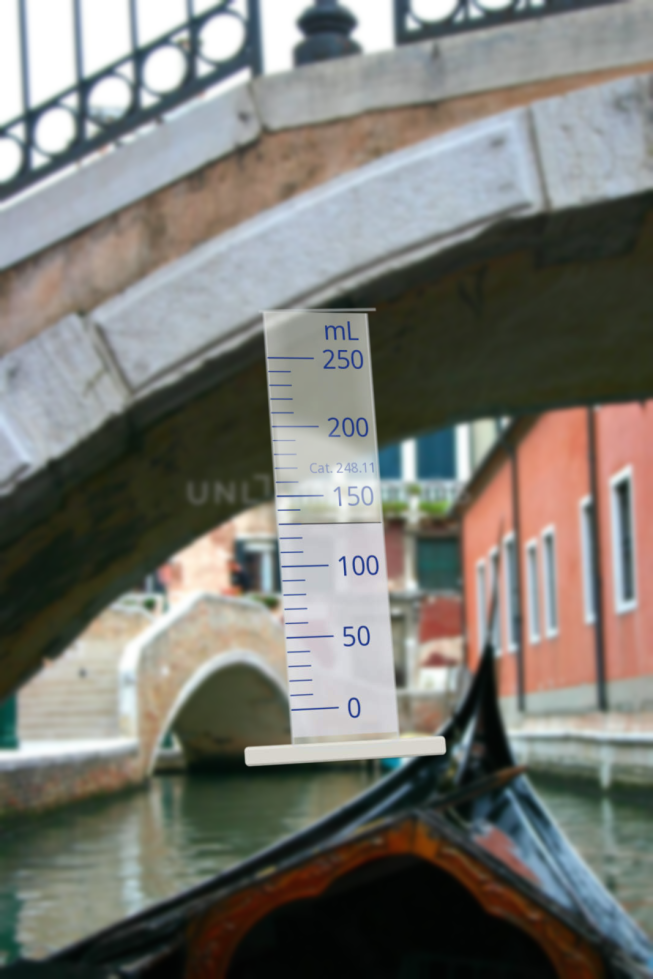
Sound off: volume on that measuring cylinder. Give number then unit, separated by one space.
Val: 130 mL
